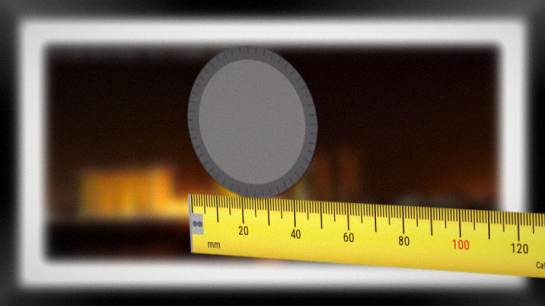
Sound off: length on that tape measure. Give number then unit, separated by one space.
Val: 50 mm
